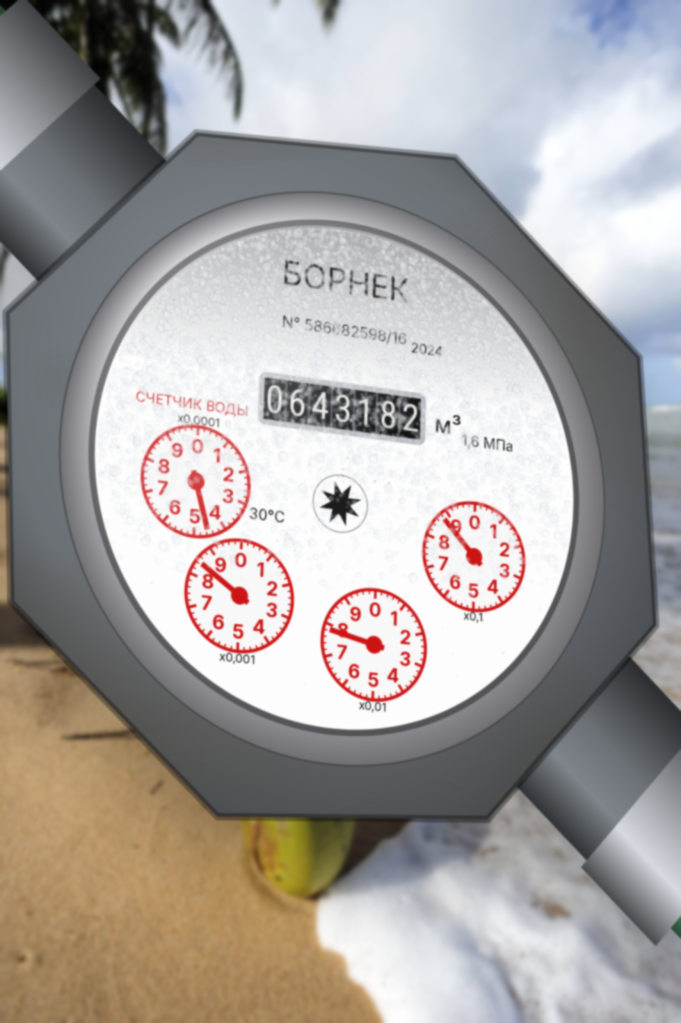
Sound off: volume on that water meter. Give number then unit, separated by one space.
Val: 643182.8784 m³
